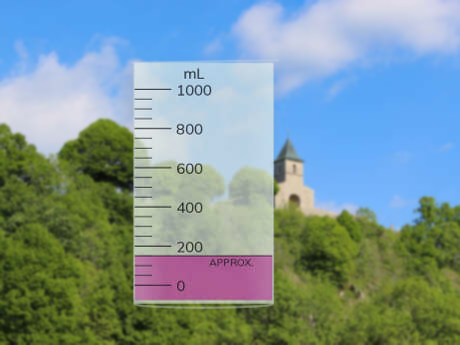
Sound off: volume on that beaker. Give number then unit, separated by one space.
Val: 150 mL
